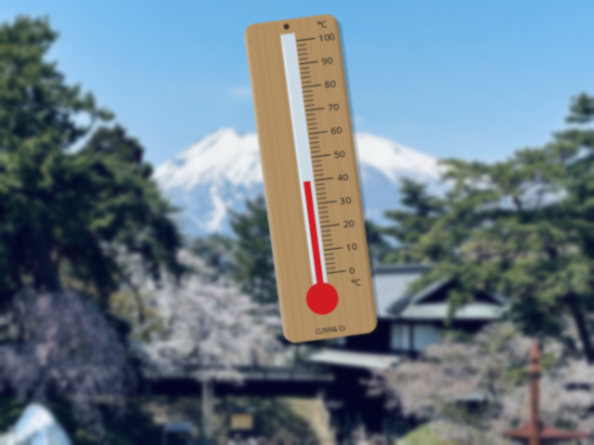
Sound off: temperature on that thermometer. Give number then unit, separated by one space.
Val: 40 °C
